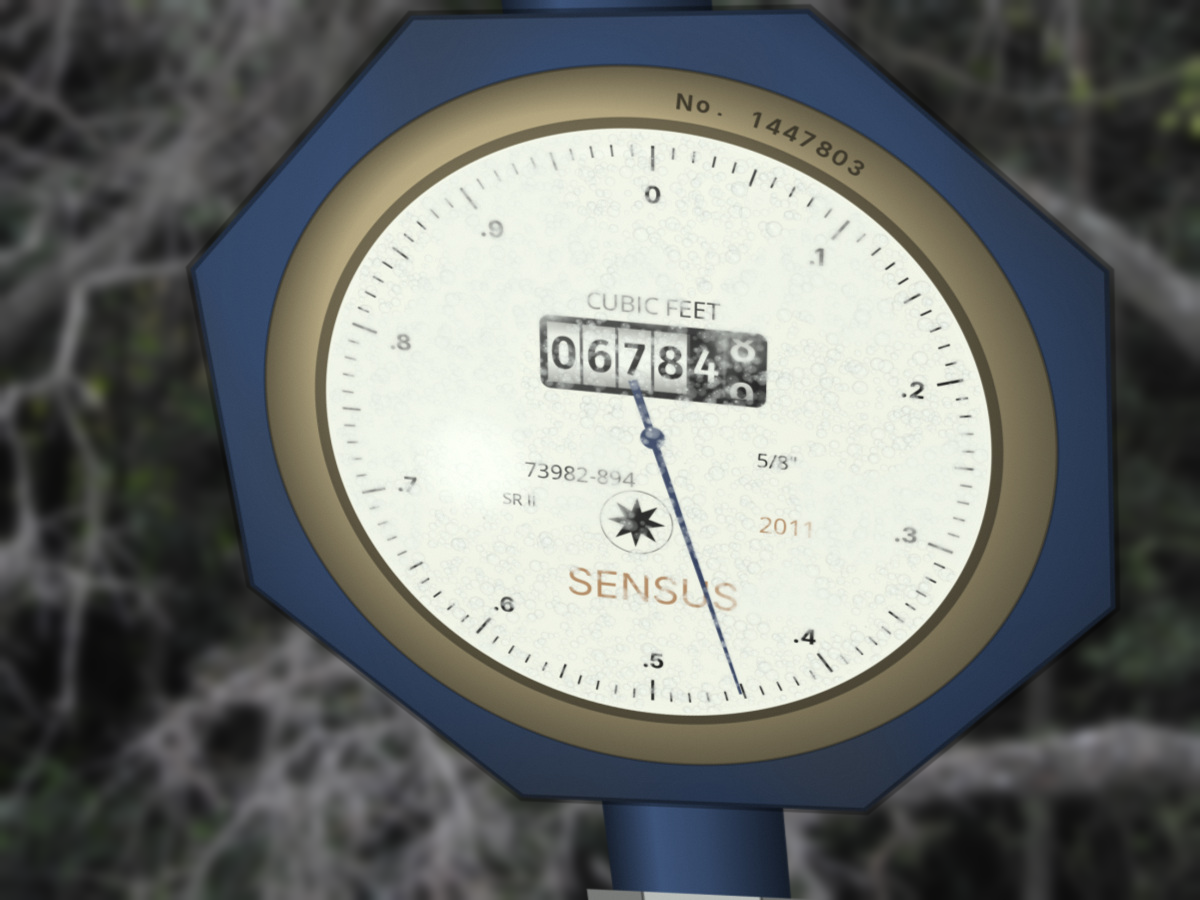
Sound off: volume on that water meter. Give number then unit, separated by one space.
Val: 67848.45 ft³
